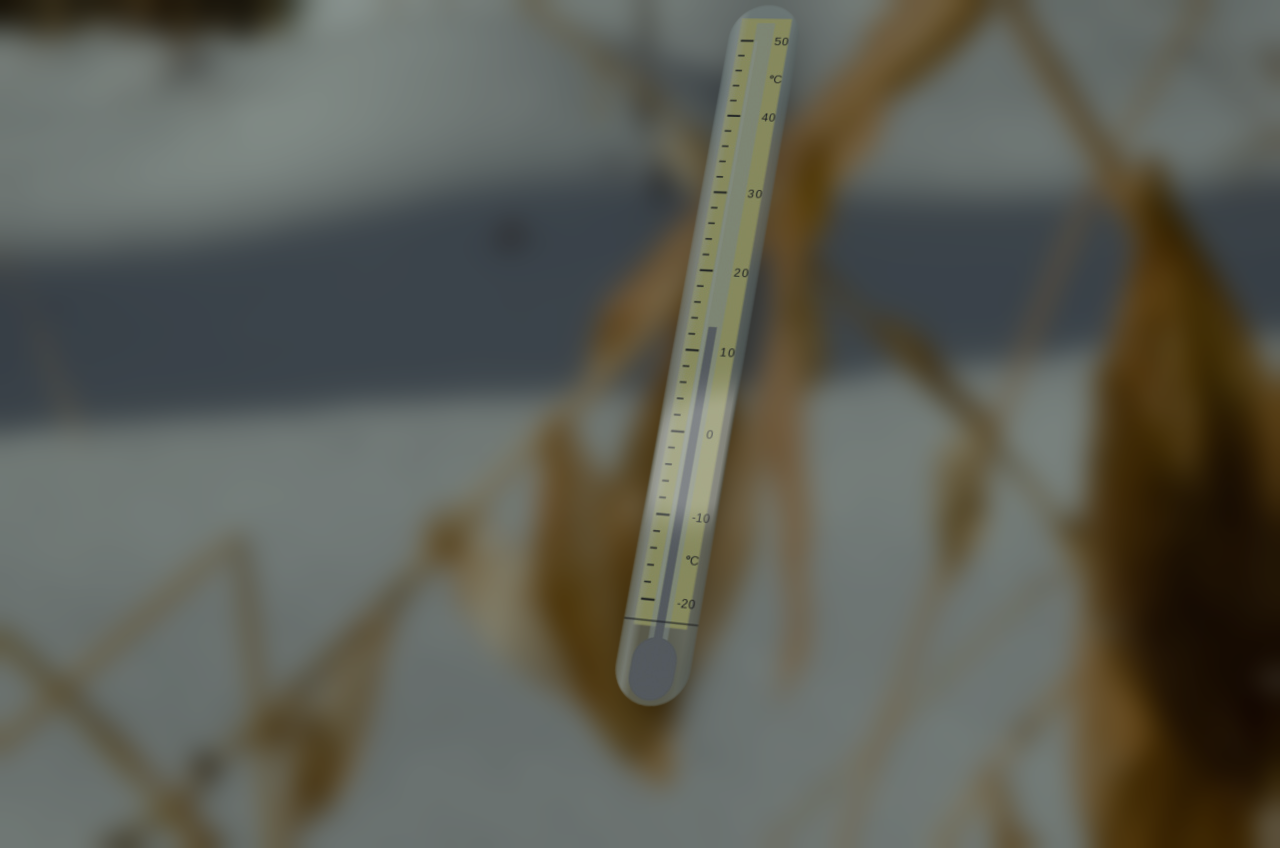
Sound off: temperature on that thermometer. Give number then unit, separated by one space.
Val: 13 °C
